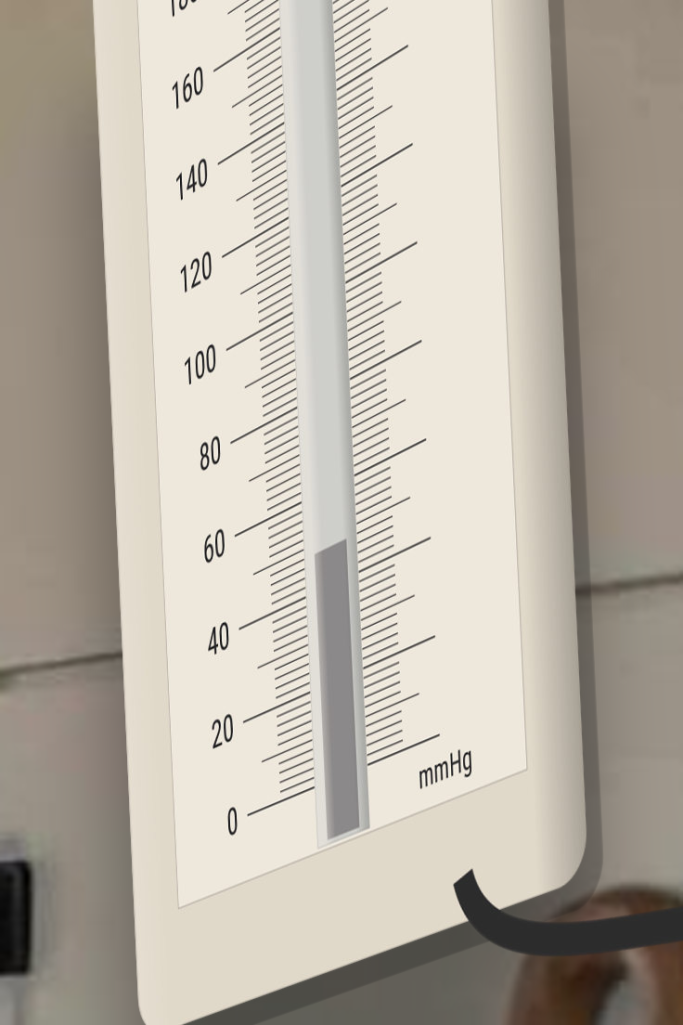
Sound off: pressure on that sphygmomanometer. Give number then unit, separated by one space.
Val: 48 mmHg
